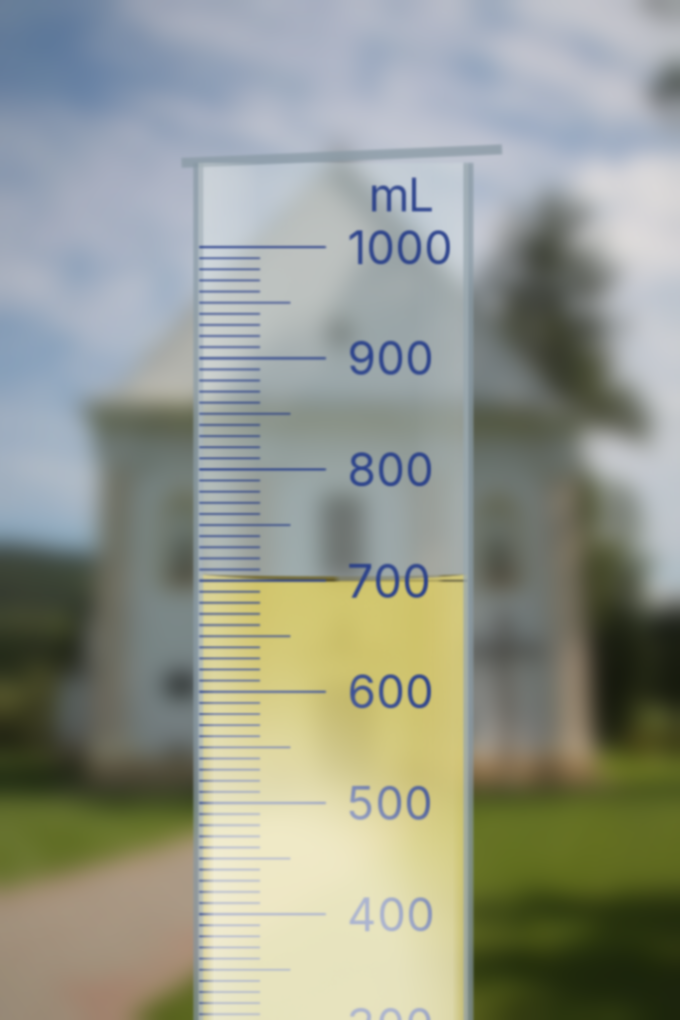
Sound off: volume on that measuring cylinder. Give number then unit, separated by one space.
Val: 700 mL
